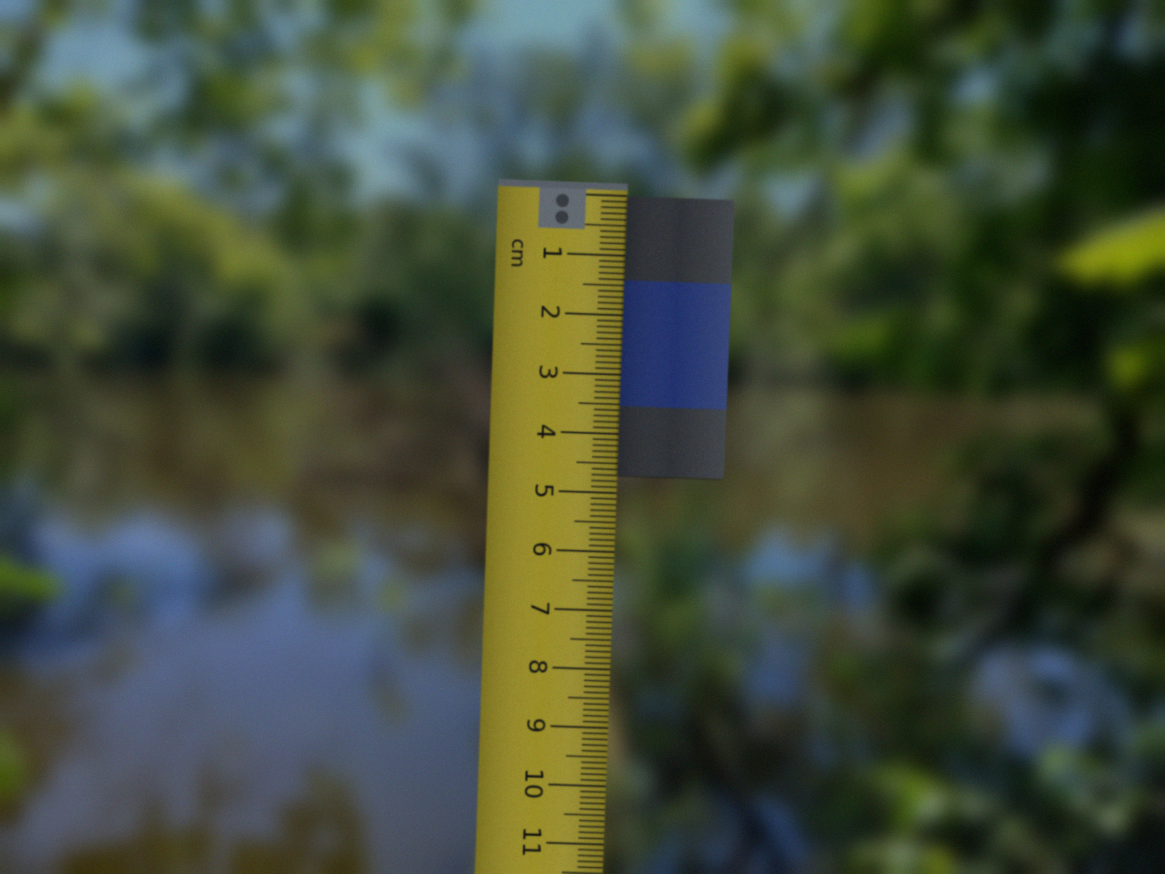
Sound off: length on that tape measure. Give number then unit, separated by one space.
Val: 4.7 cm
